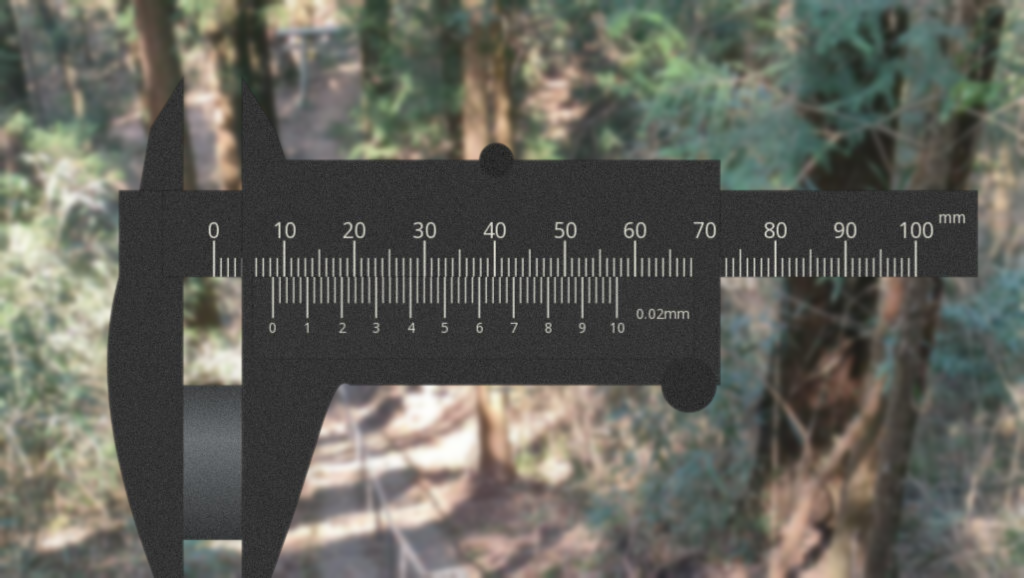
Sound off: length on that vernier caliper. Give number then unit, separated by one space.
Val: 8.4 mm
